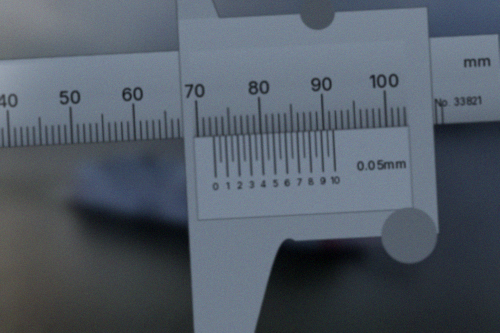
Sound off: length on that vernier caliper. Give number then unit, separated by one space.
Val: 72.5 mm
